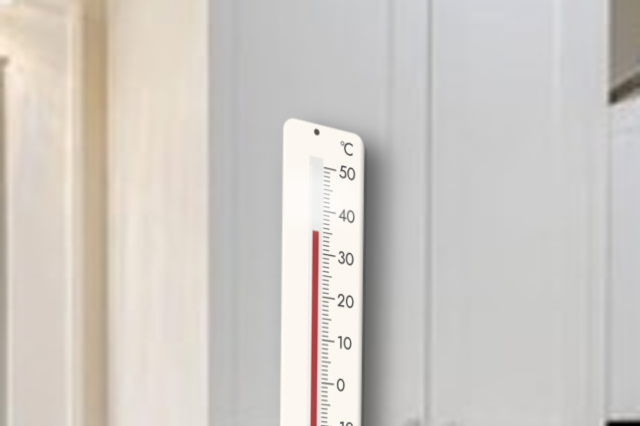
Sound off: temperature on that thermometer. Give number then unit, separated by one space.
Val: 35 °C
